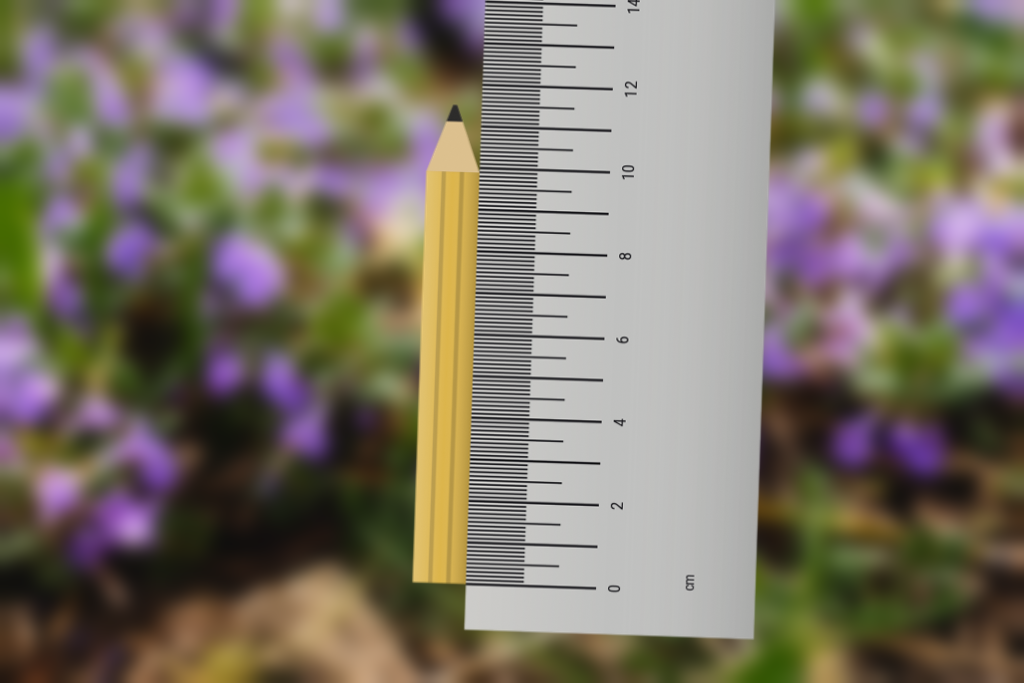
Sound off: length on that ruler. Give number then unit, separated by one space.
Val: 11.5 cm
